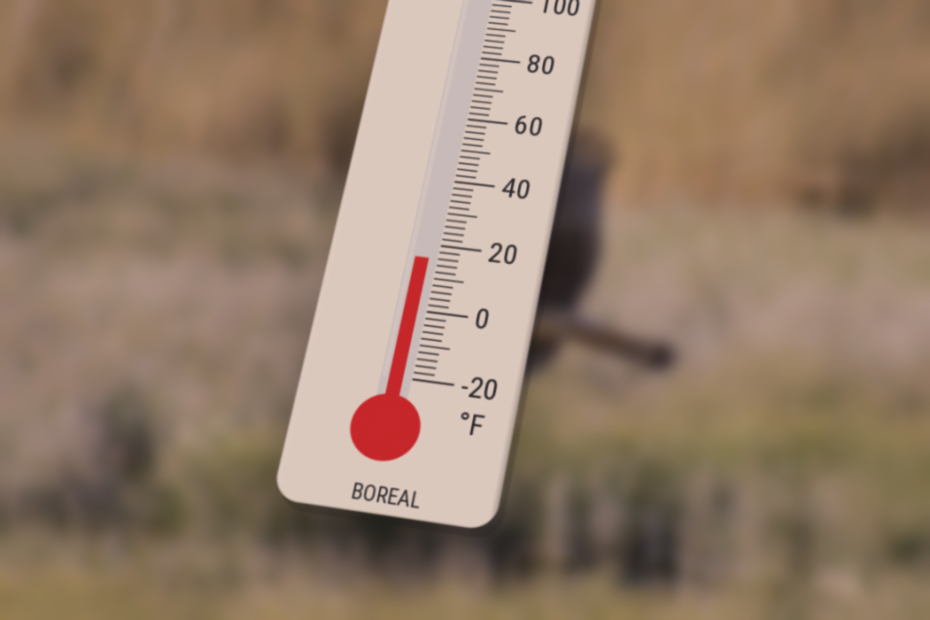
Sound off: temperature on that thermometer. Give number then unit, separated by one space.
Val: 16 °F
